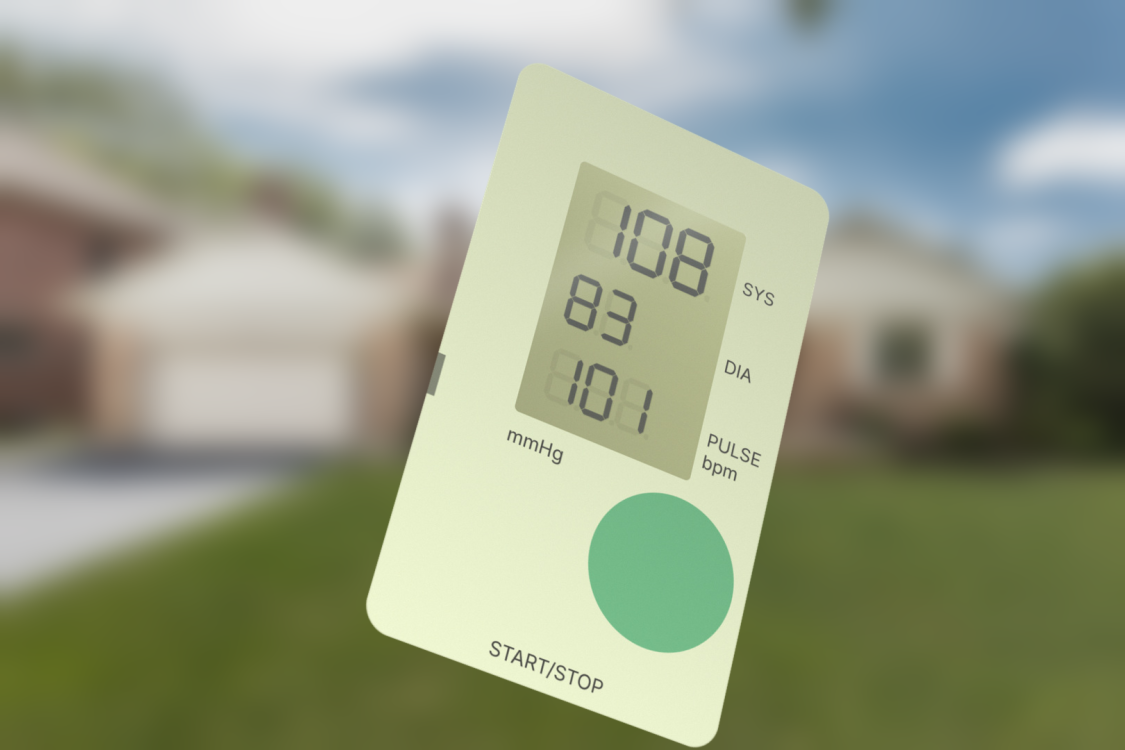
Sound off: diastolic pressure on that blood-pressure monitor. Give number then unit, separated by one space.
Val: 83 mmHg
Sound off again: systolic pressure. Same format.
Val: 108 mmHg
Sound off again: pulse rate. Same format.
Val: 101 bpm
